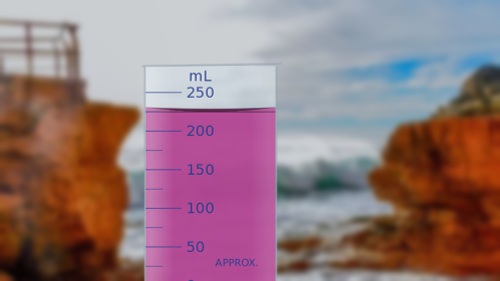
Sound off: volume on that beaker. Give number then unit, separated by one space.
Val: 225 mL
